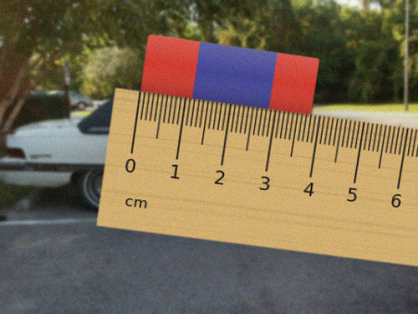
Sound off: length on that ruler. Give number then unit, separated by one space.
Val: 3.8 cm
